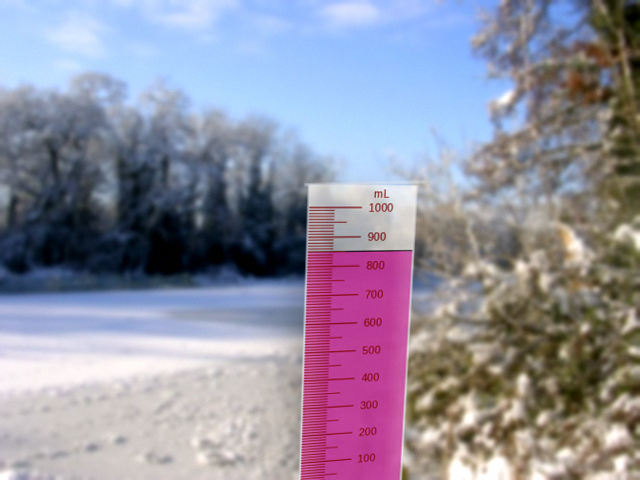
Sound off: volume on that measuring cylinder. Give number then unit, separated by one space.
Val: 850 mL
